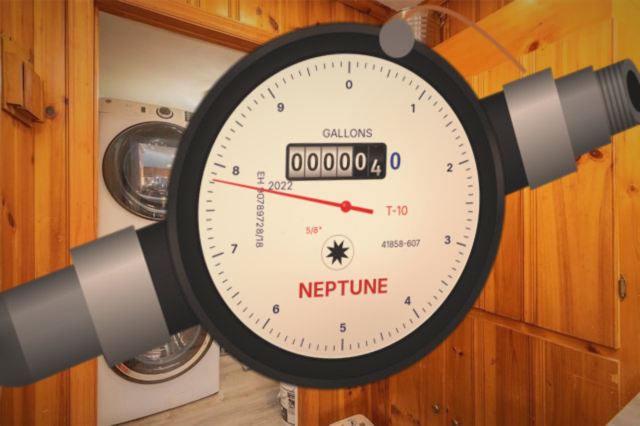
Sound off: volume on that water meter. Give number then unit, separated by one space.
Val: 37.8 gal
